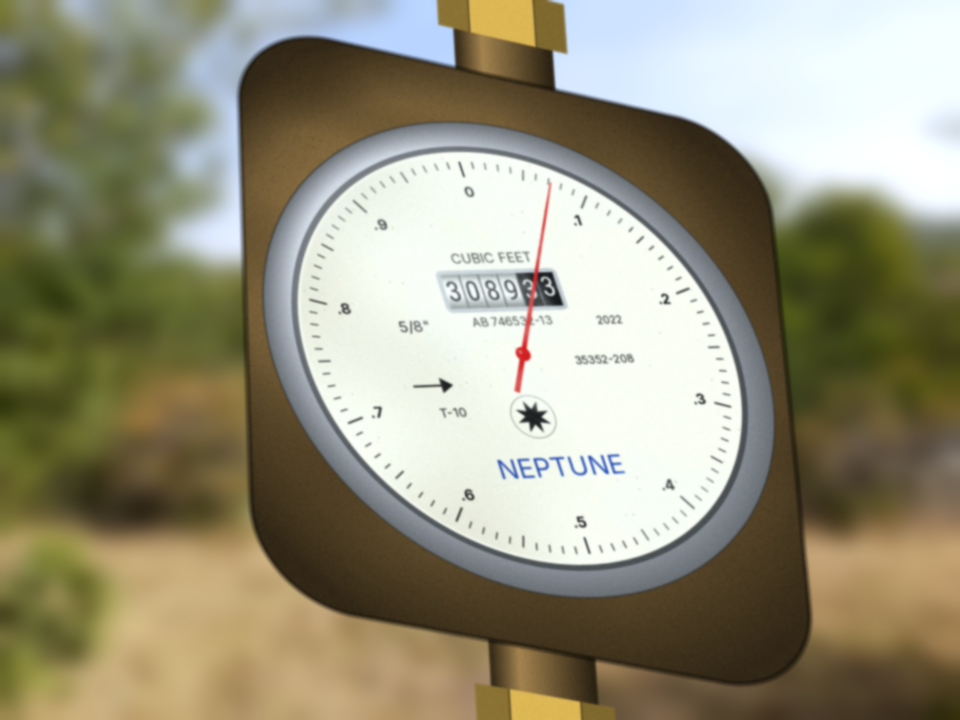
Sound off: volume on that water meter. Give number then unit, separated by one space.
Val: 308933.07 ft³
